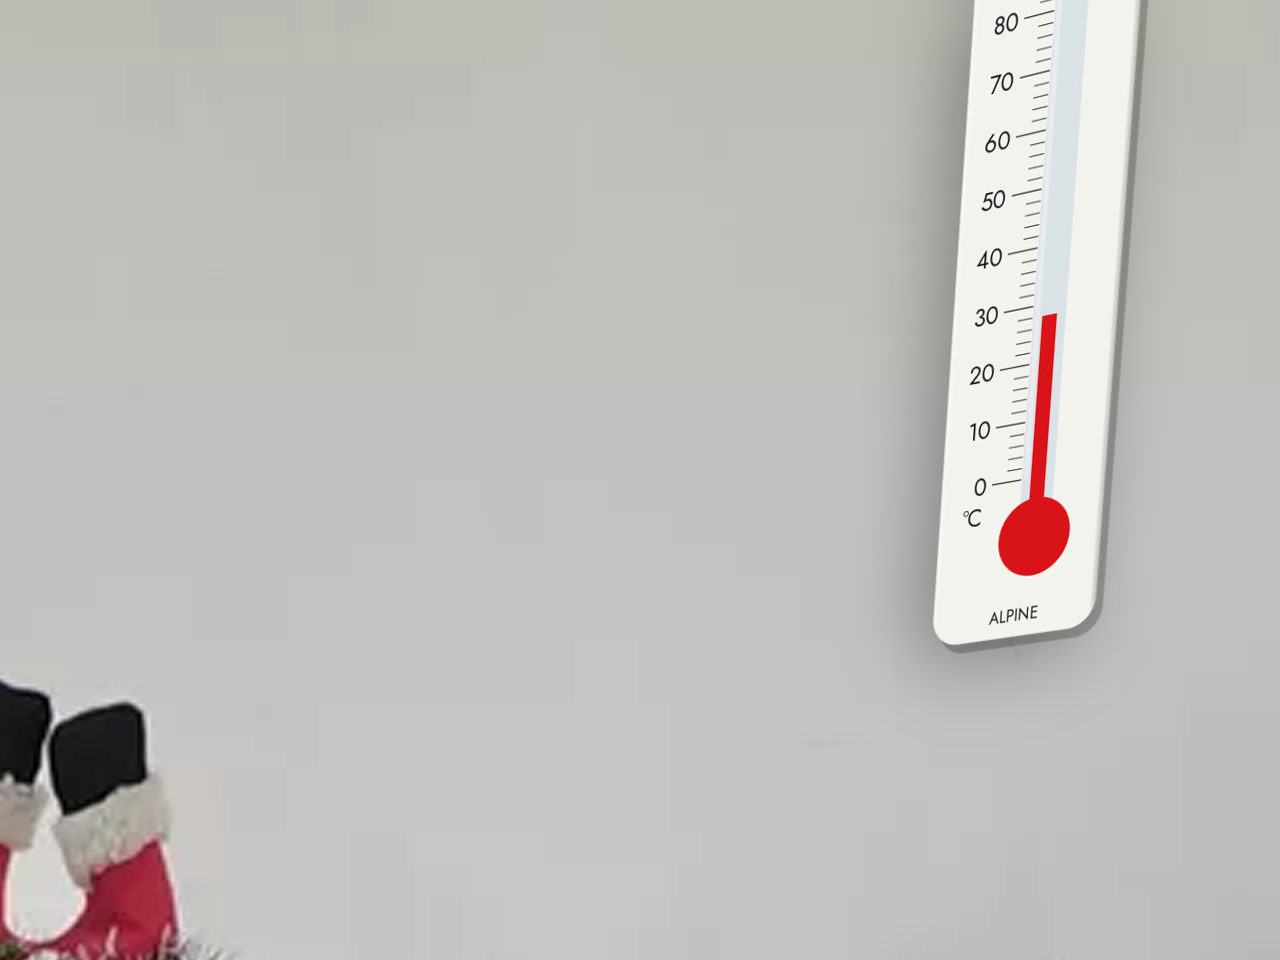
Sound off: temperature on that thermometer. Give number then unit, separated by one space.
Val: 28 °C
